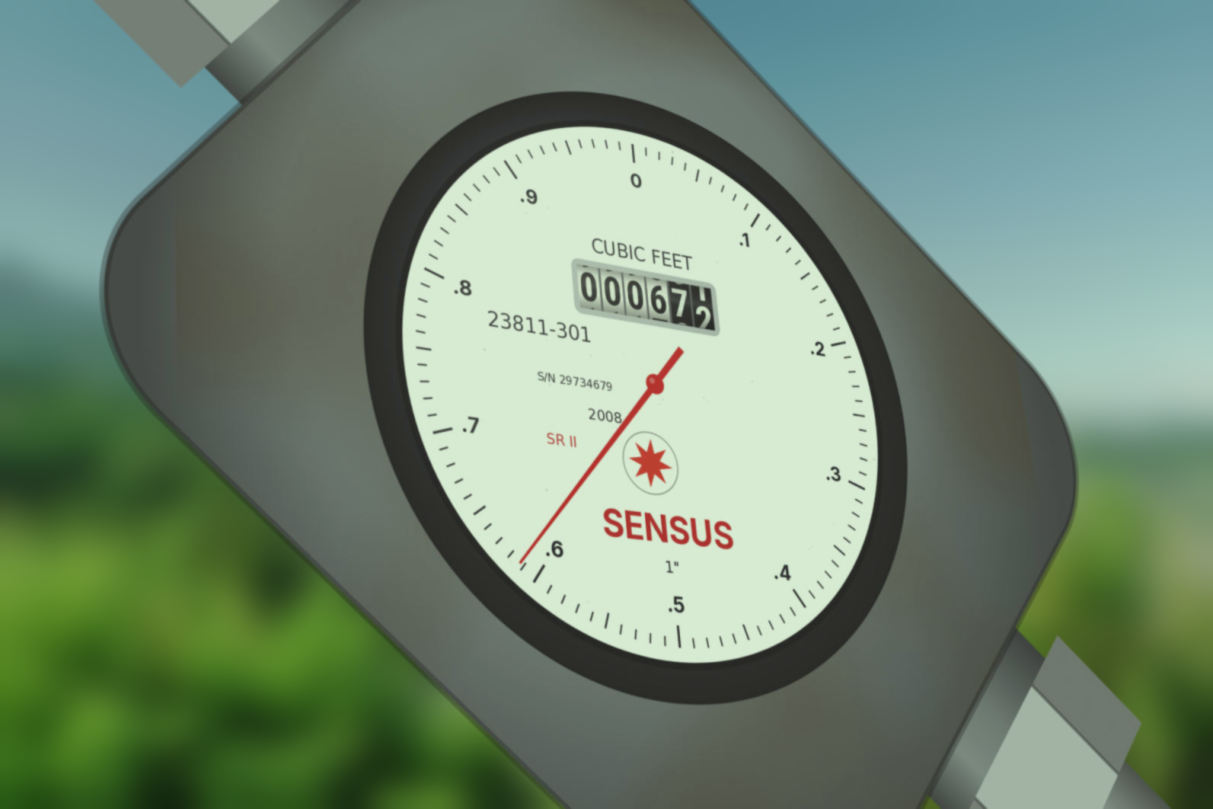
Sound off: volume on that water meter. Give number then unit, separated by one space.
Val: 671.61 ft³
